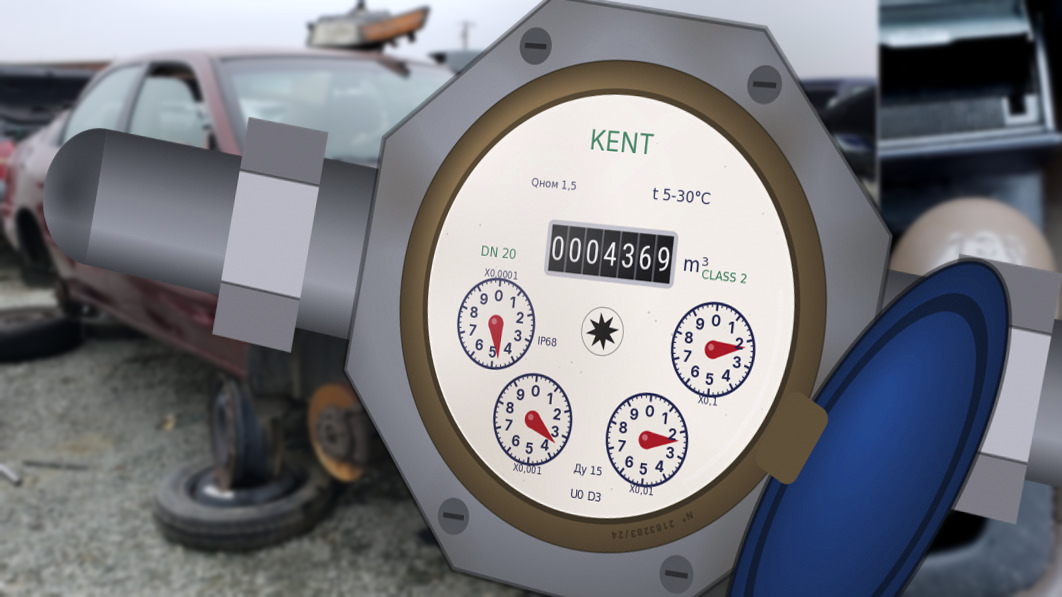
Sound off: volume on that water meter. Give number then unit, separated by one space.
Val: 4369.2234 m³
